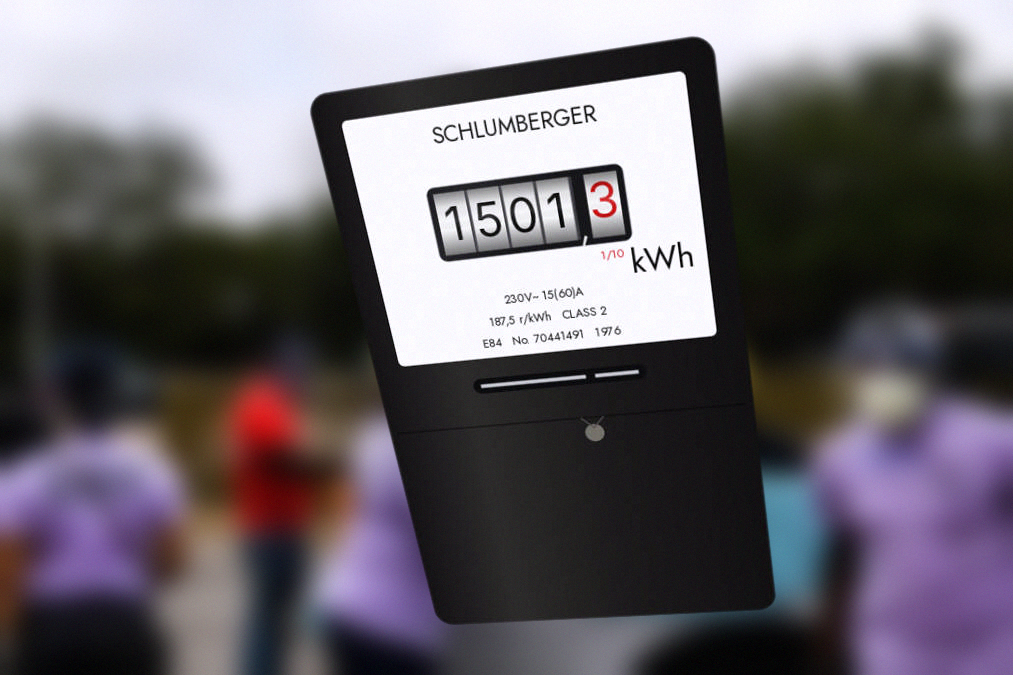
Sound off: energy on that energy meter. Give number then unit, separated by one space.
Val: 1501.3 kWh
